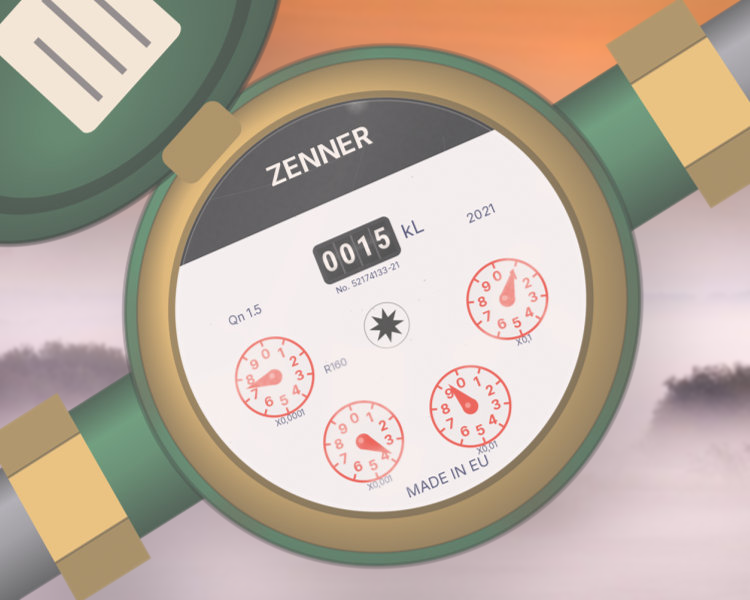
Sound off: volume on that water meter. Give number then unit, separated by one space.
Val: 15.0937 kL
